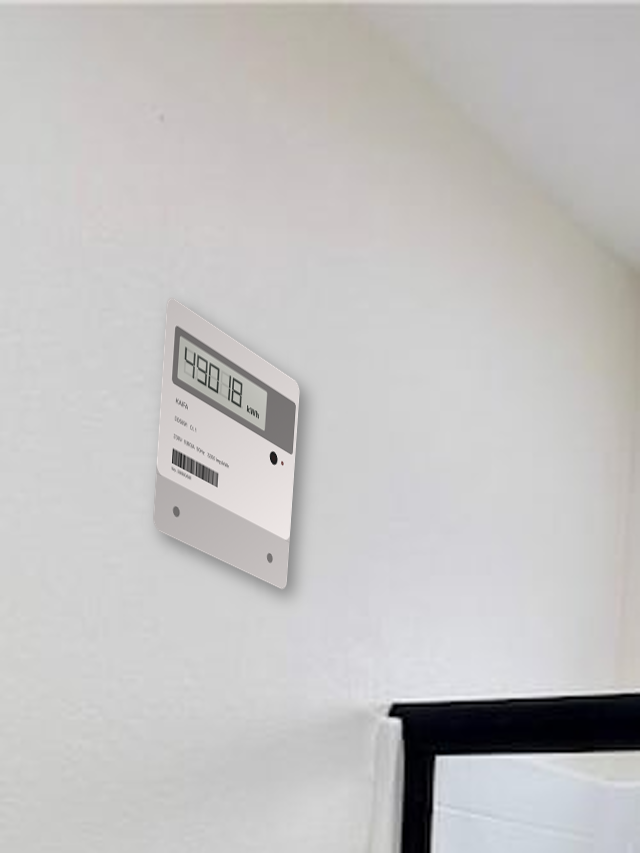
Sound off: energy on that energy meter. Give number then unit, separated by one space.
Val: 49018 kWh
